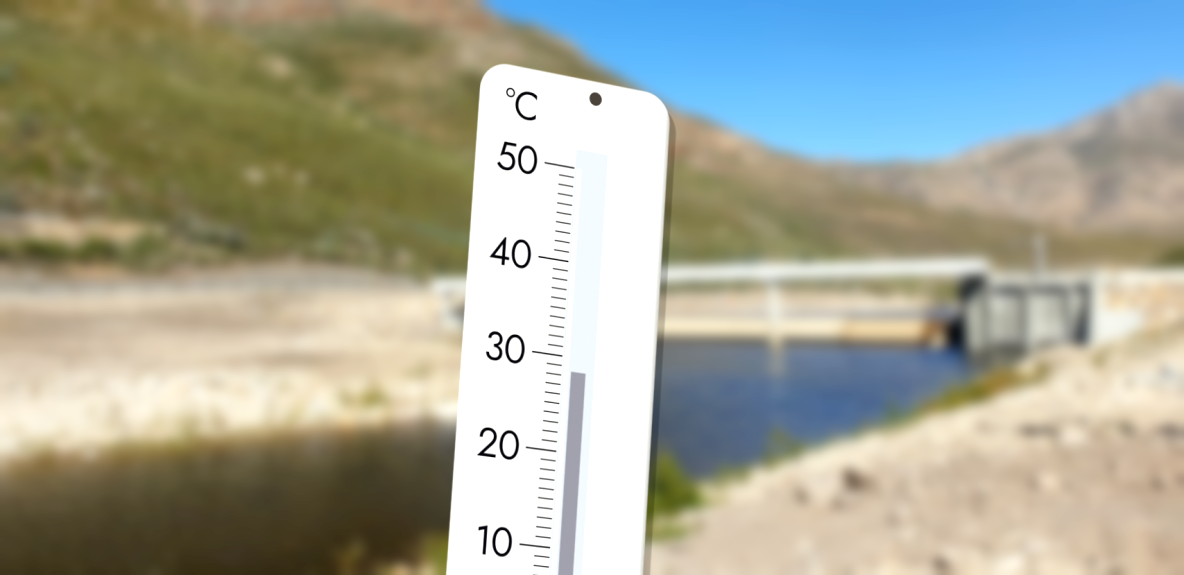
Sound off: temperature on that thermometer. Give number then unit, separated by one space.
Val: 28.5 °C
